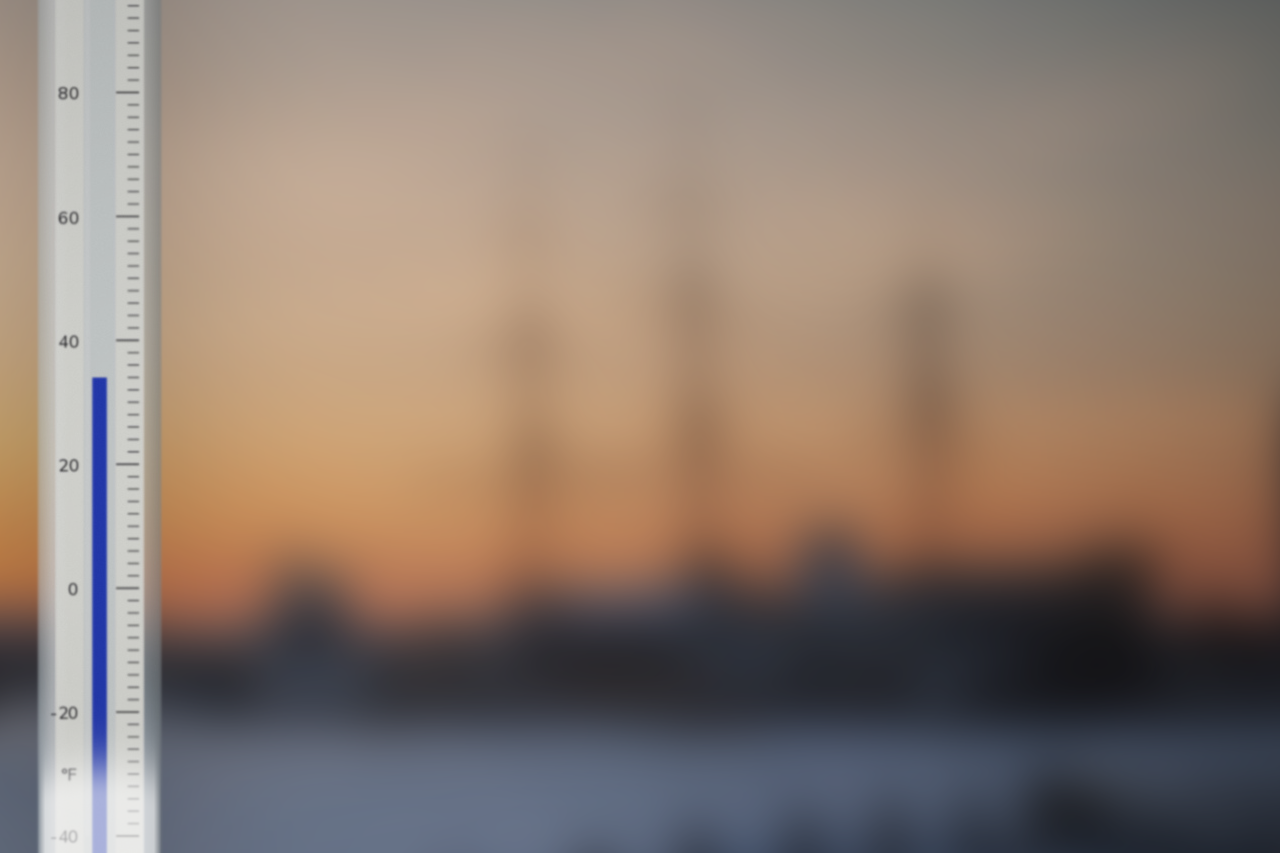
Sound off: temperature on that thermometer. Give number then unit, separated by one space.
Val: 34 °F
